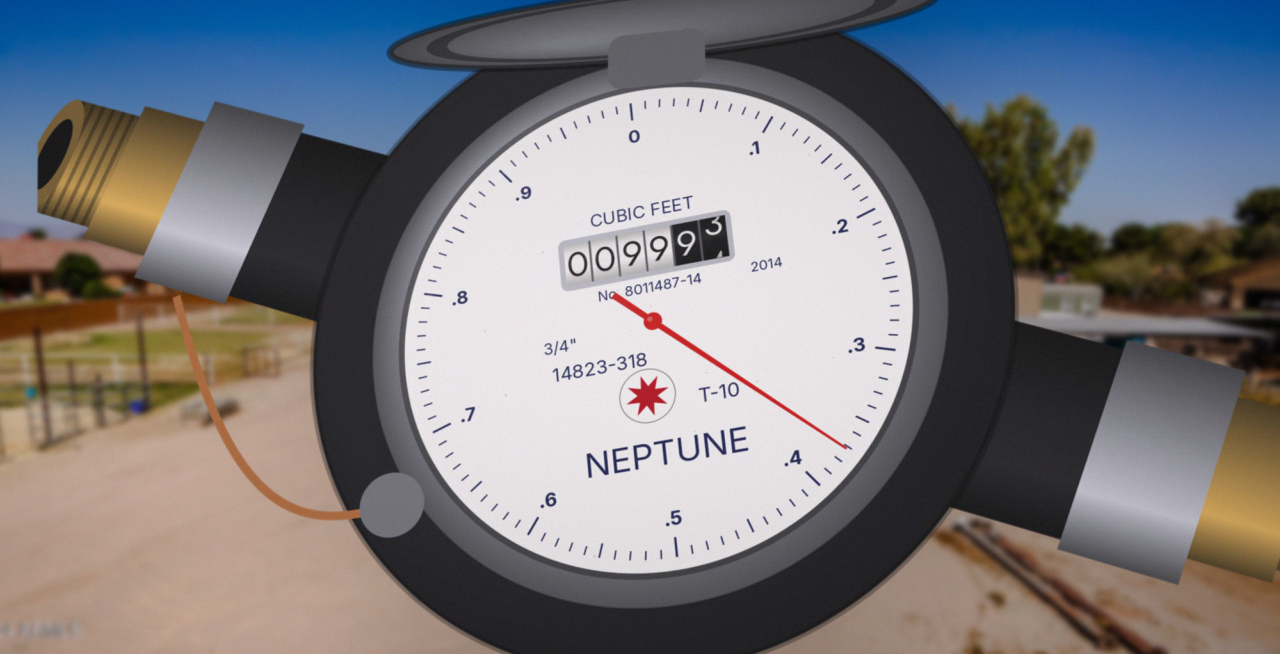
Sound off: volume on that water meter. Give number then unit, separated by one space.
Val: 9993.37 ft³
